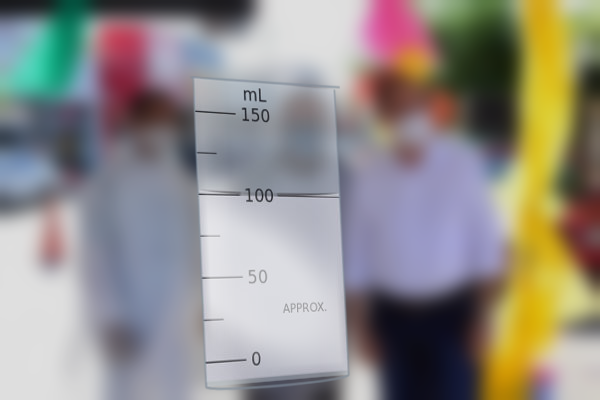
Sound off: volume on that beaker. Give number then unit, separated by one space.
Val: 100 mL
